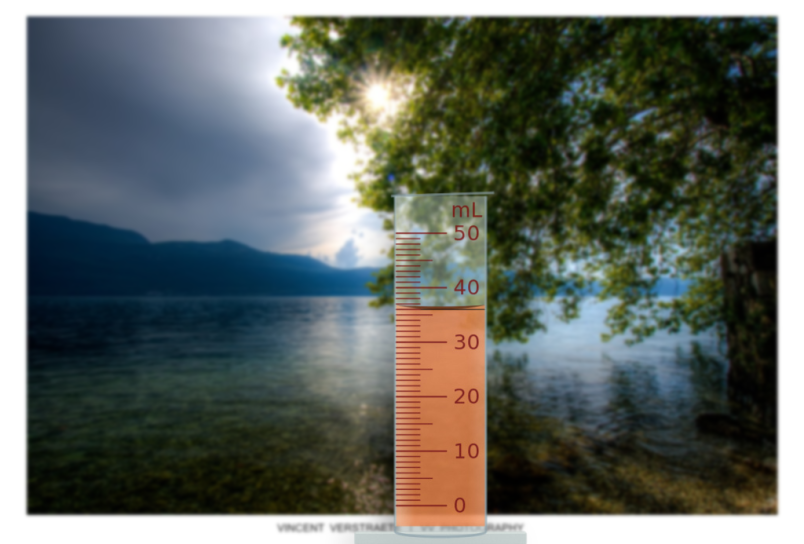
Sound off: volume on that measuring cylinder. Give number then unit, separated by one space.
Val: 36 mL
